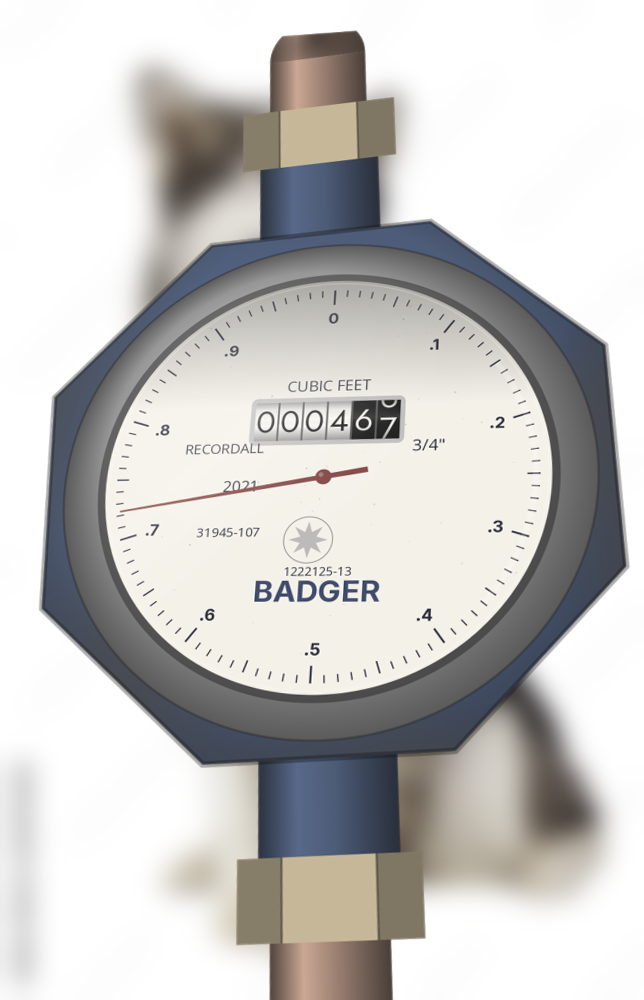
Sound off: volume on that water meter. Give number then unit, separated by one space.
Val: 466.72 ft³
